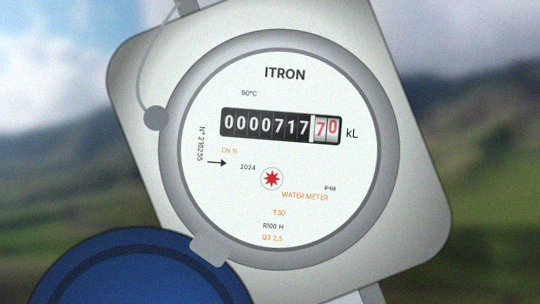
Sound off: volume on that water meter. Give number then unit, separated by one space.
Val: 717.70 kL
